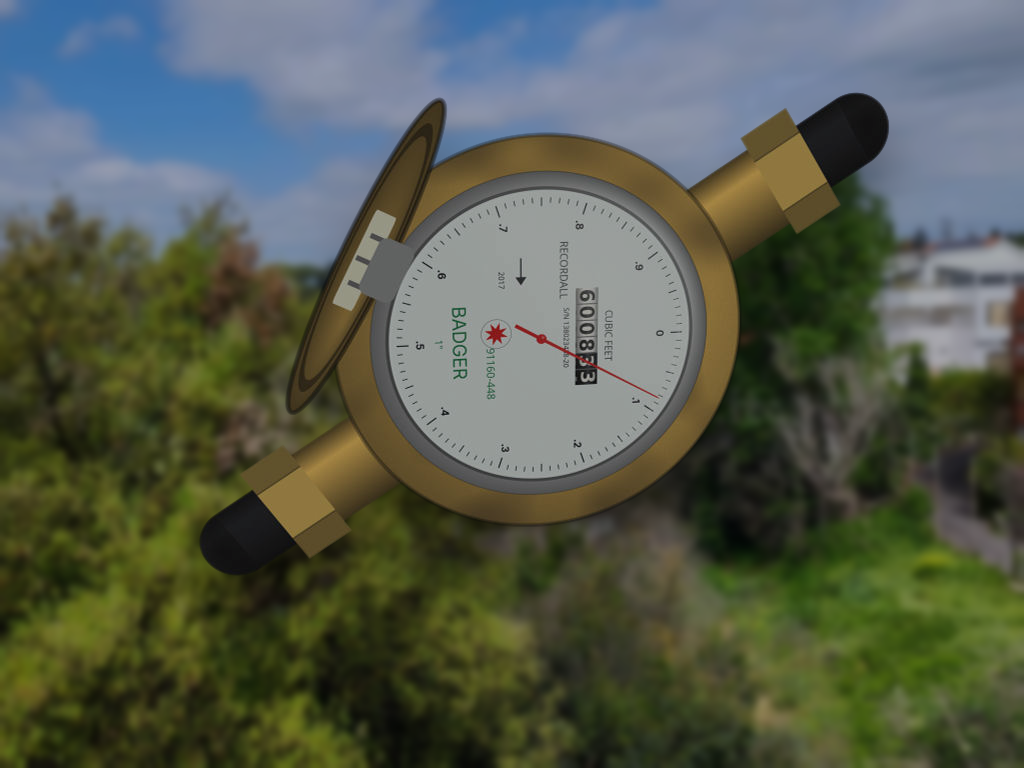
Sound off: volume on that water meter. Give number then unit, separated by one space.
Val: 600833.08 ft³
